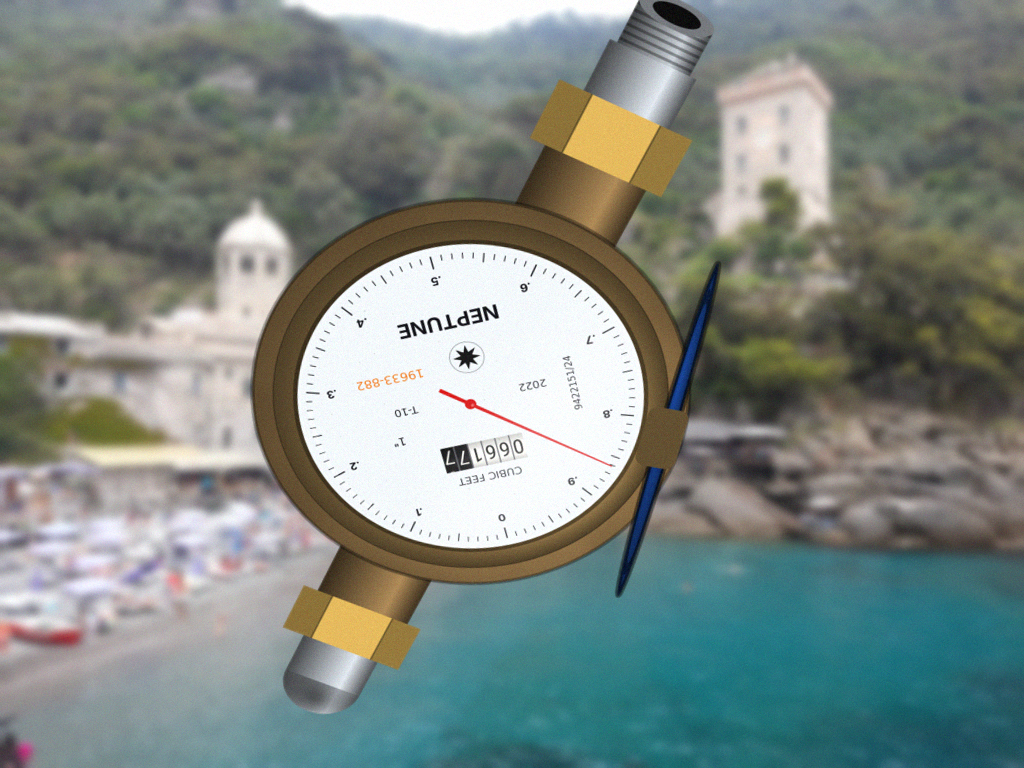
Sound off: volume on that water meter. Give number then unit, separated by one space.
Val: 66176.86 ft³
